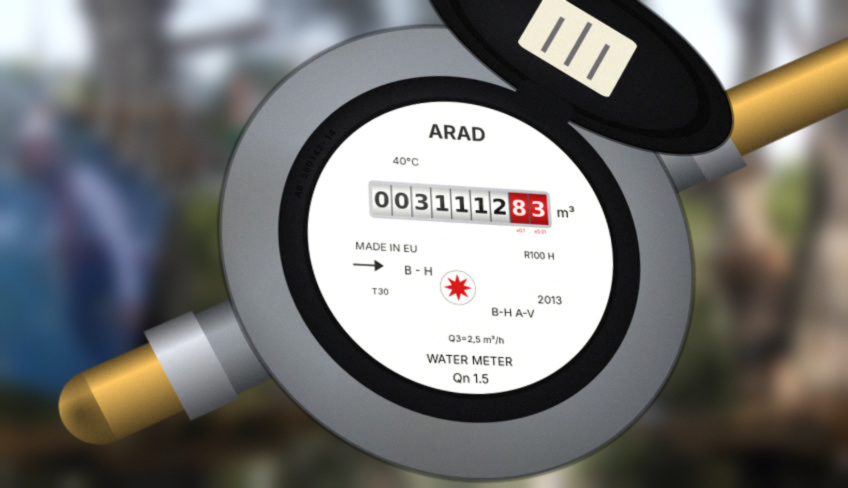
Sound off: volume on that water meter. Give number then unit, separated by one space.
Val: 31112.83 m³
